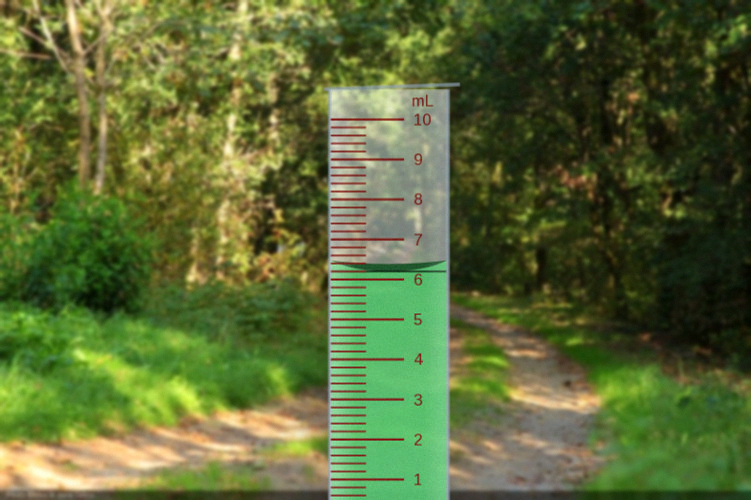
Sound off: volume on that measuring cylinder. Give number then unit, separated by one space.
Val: 6.2 mL
